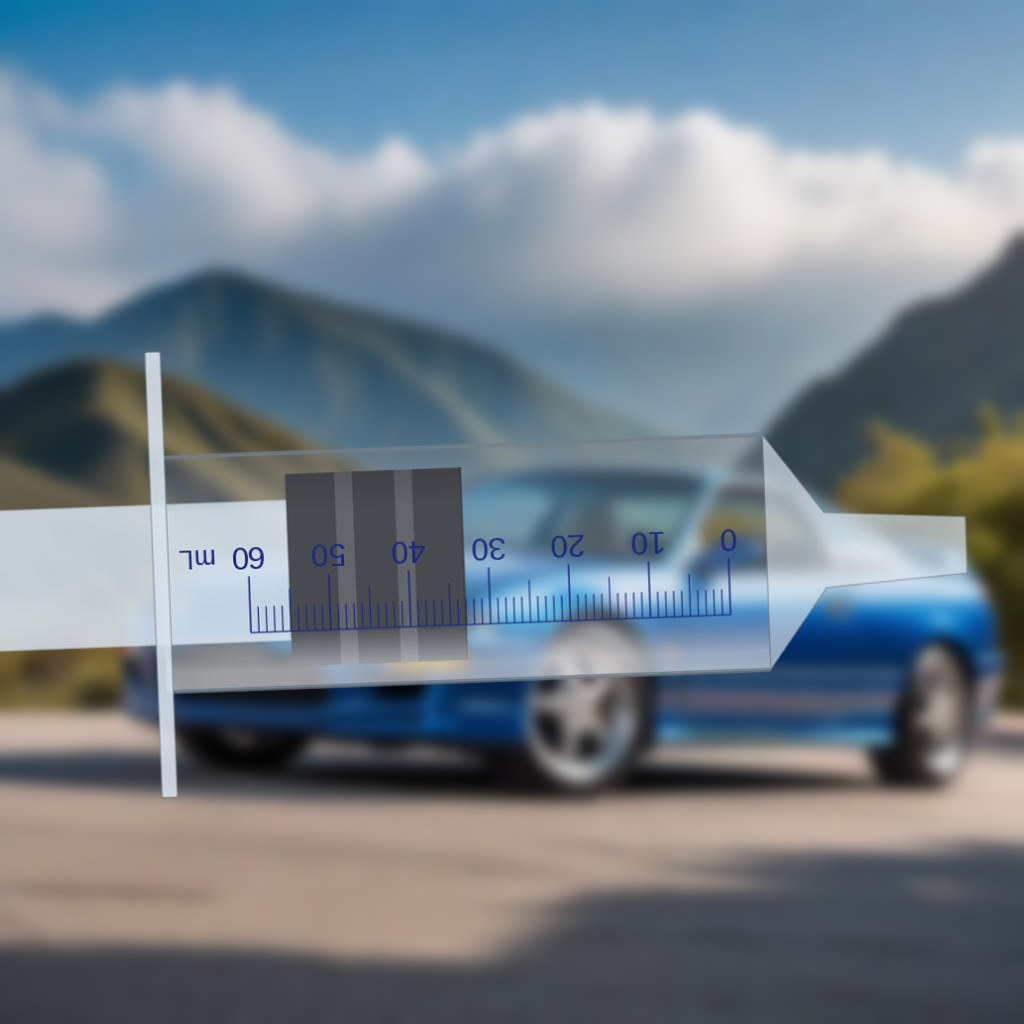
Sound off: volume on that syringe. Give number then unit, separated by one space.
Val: 33 mL
